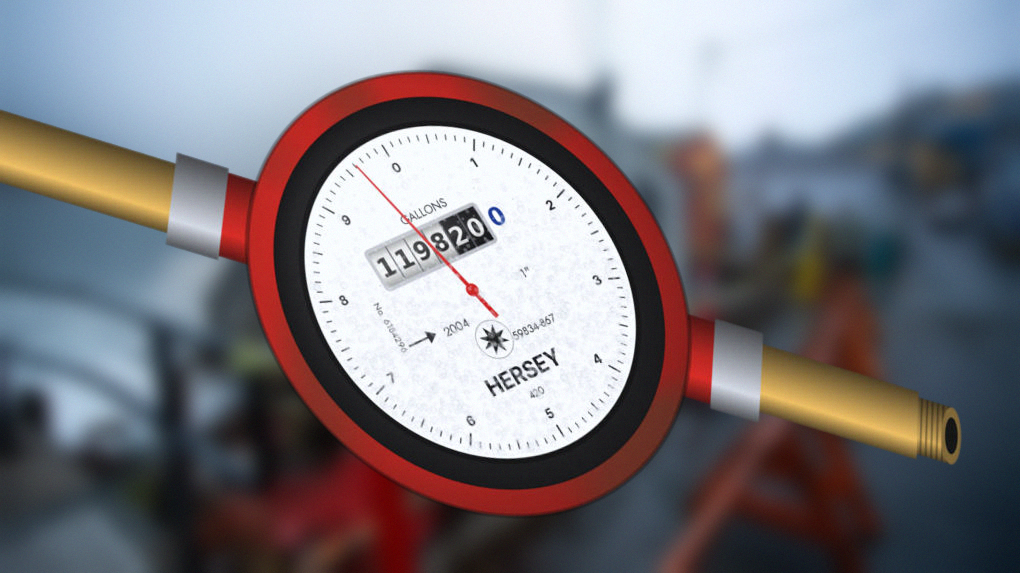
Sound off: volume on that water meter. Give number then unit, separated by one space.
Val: 1198199.6 gal
